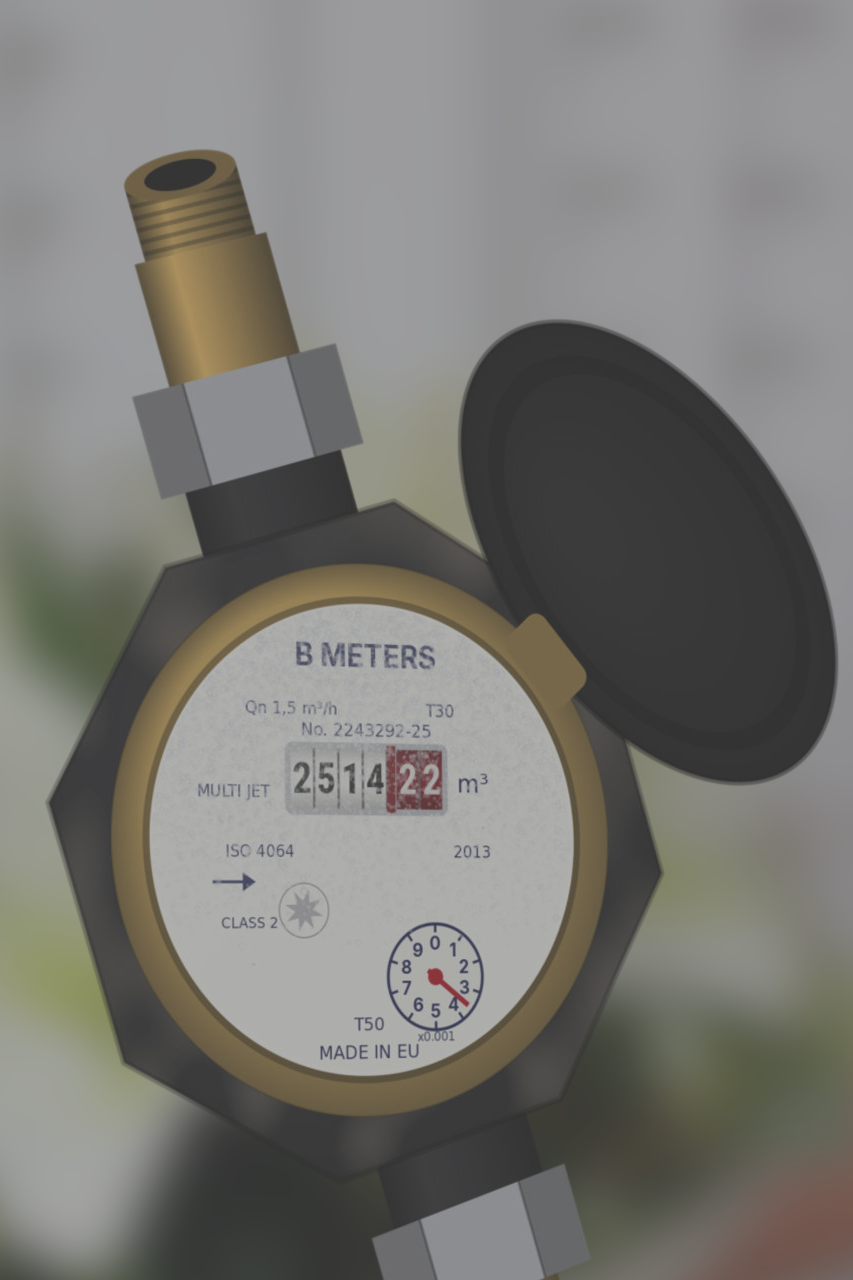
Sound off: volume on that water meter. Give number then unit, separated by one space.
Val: 2514.223 m³
